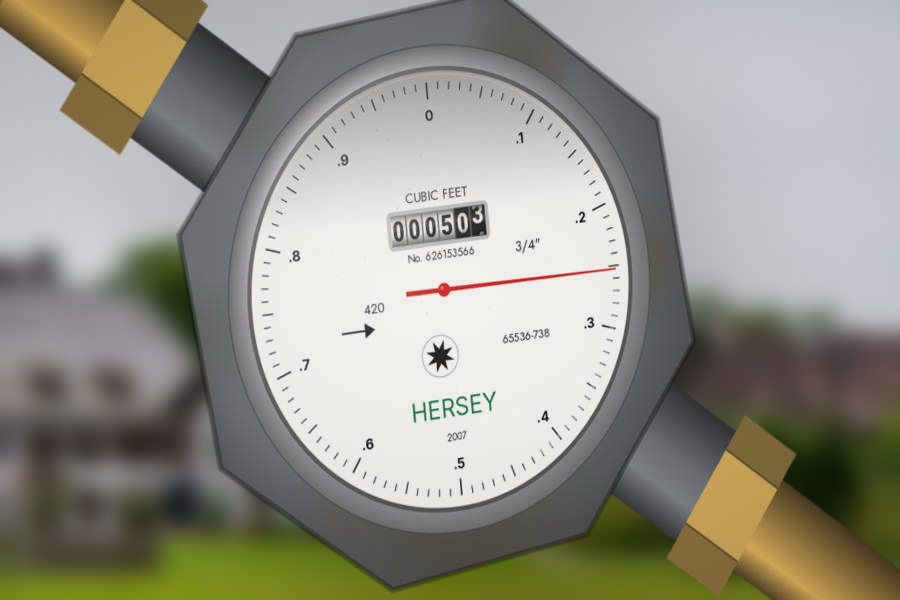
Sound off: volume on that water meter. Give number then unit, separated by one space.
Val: 503.25 ft³
